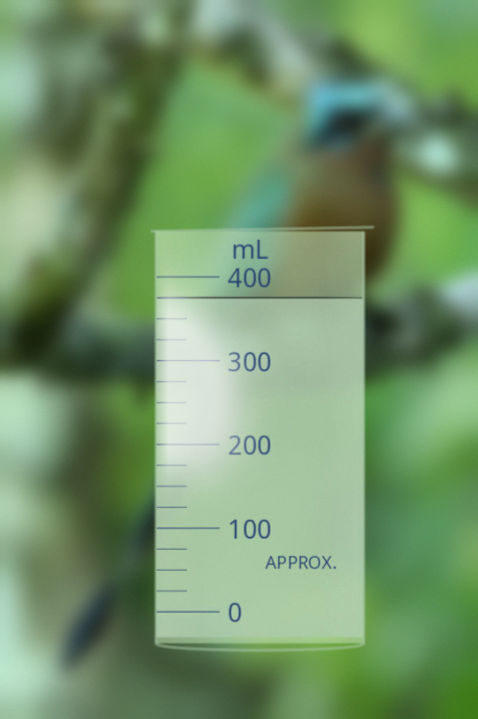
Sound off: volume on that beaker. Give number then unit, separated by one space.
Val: 375 mL
